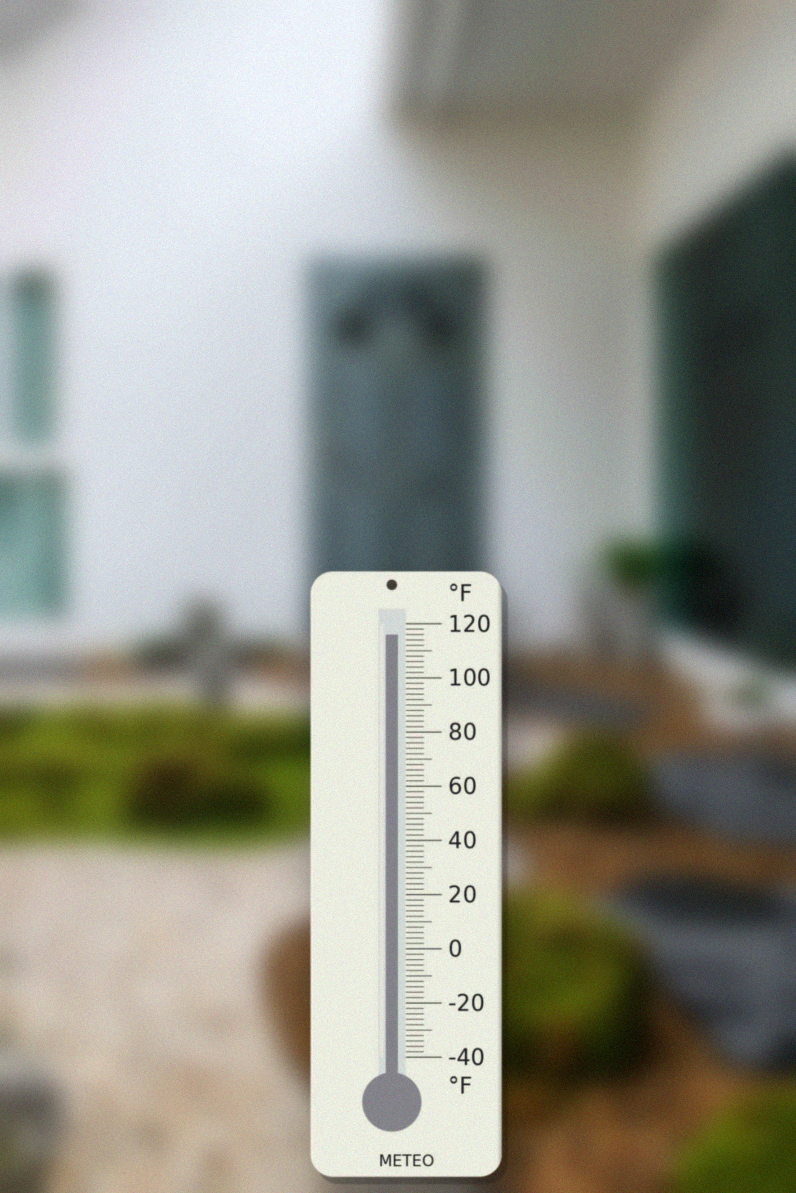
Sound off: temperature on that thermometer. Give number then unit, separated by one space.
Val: 116 °F
